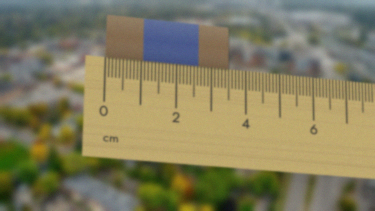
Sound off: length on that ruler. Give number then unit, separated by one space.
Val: 3.5 cm
